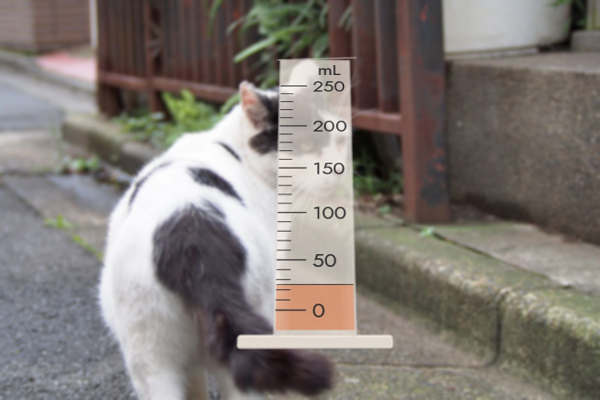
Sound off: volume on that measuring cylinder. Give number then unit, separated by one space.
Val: 25 mL
